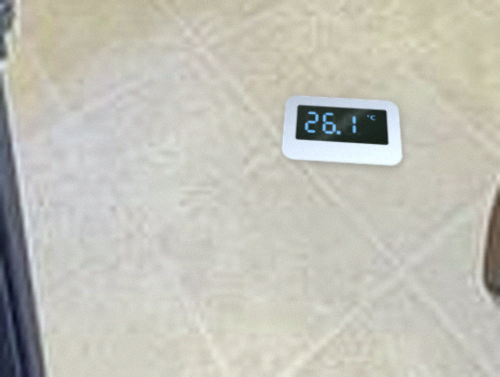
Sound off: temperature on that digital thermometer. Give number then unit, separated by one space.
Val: 26.1 °C
